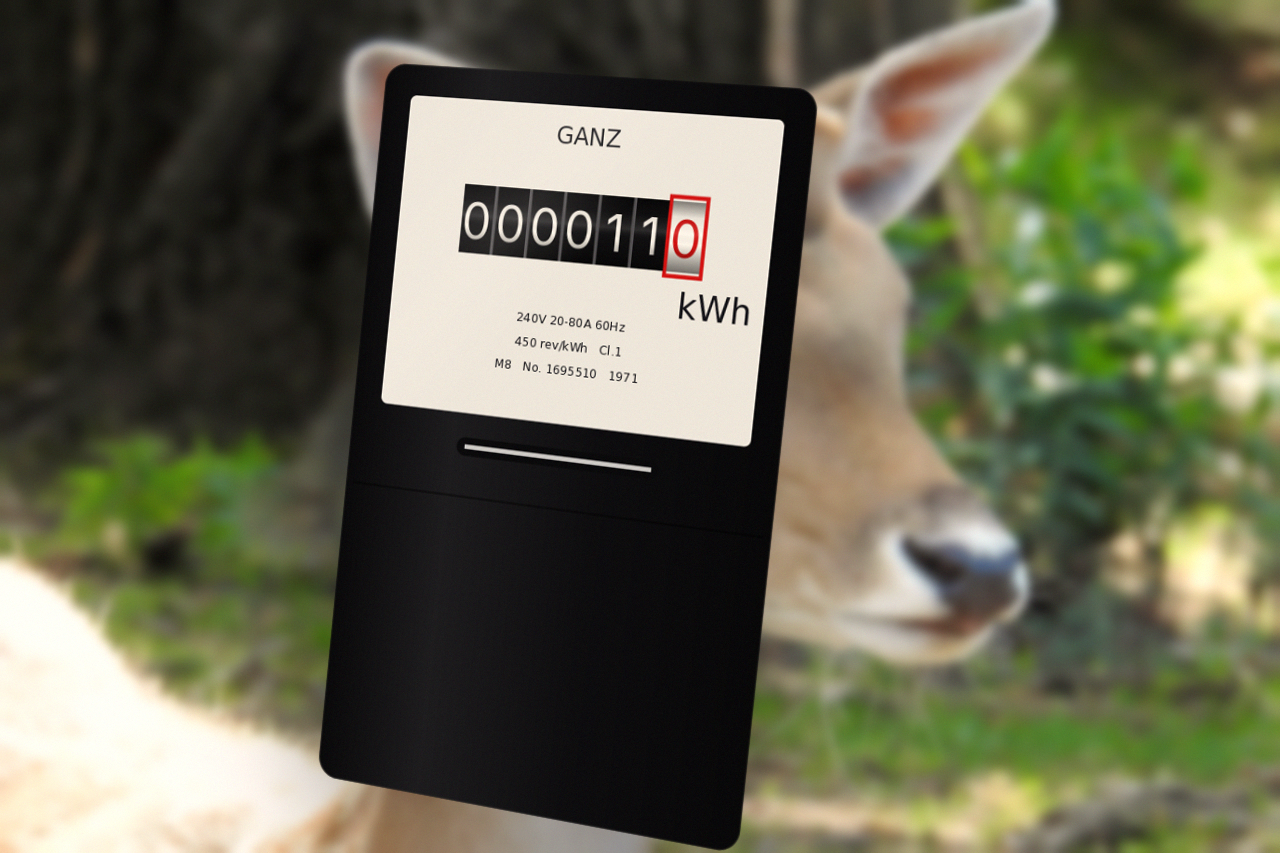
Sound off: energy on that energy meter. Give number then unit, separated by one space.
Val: 11.0 kWh
